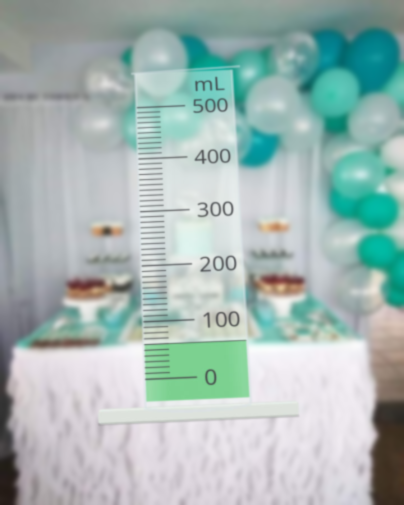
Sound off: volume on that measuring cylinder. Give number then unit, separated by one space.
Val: 60 mL
